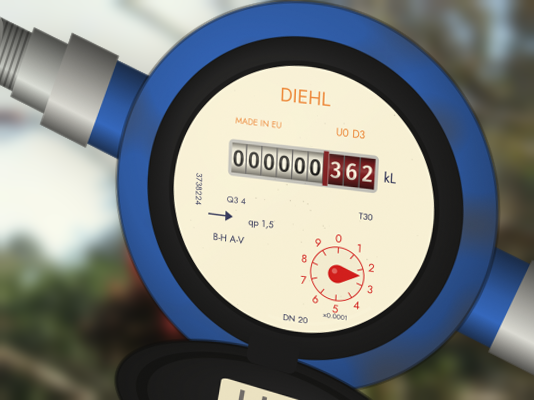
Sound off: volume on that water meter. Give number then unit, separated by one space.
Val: 0.3622 kL
